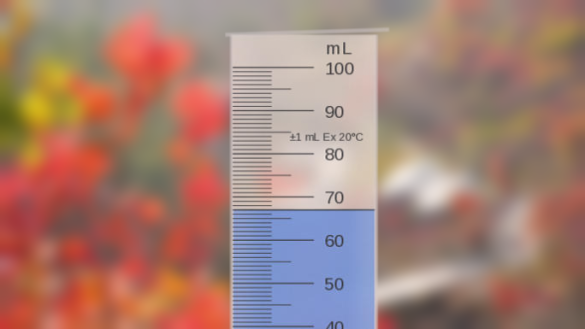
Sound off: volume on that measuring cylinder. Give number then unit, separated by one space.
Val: 67 mL
